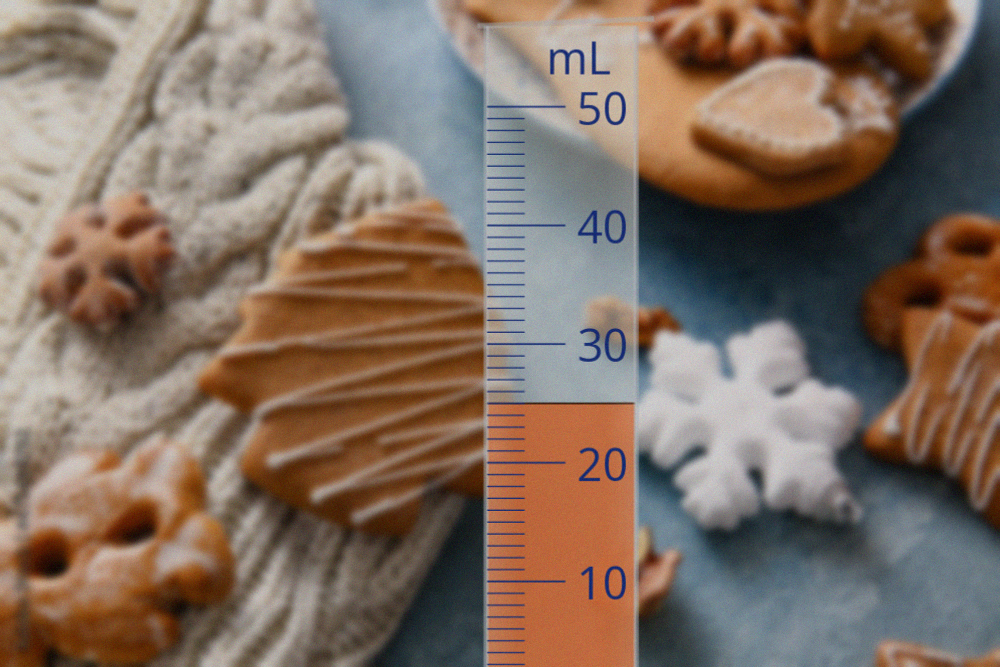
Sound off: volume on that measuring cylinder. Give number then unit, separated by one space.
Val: 25 mL
